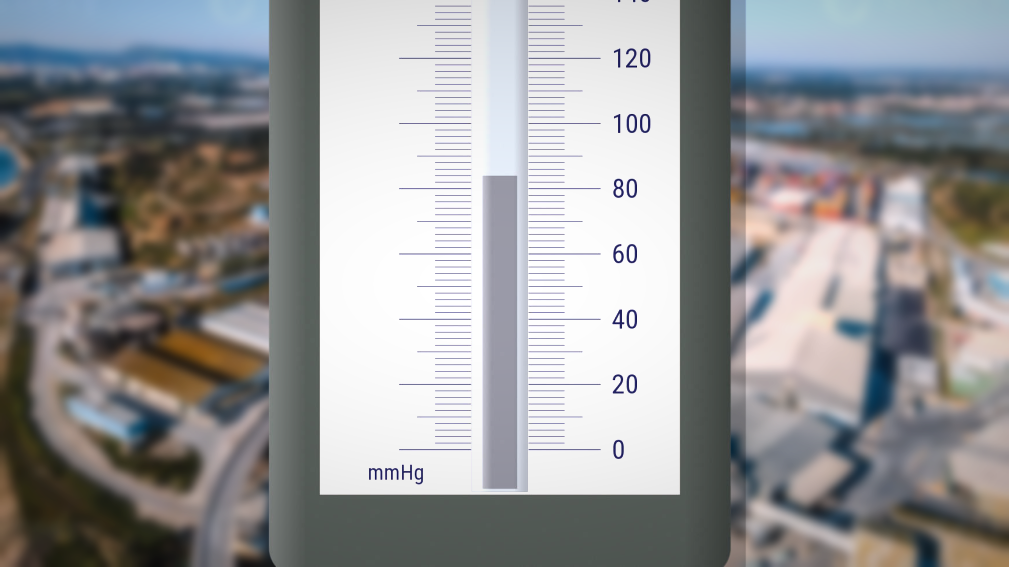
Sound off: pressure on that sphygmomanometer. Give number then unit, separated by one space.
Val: 84 mmHg
